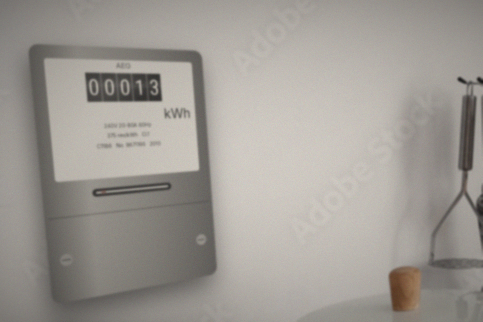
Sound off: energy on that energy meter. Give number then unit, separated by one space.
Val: 13 kWh
